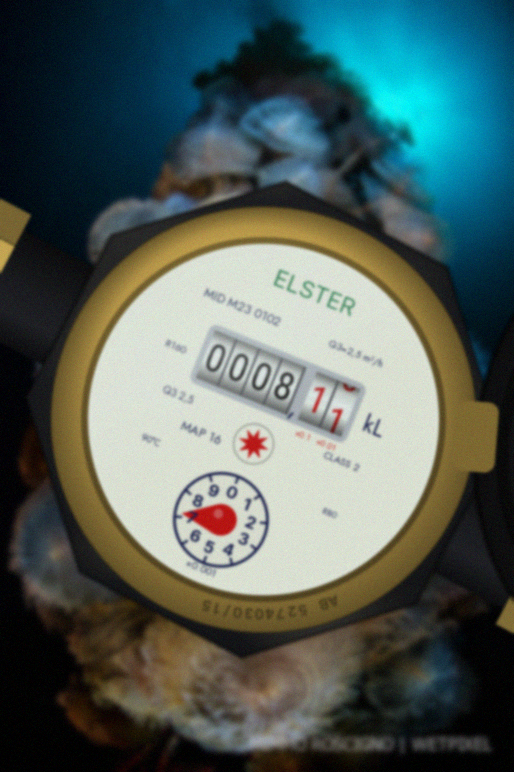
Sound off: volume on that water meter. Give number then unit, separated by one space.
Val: 8.107 kL
